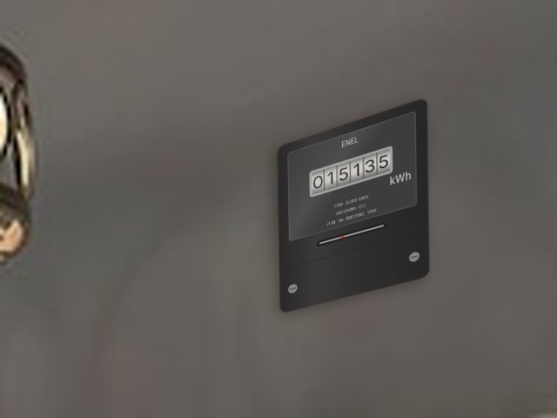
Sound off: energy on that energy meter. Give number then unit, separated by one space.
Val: 15135 kWh
